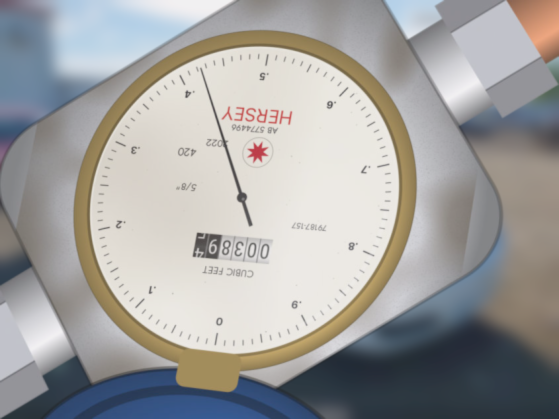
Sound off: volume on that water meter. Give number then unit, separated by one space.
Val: 3894.42 ft³
